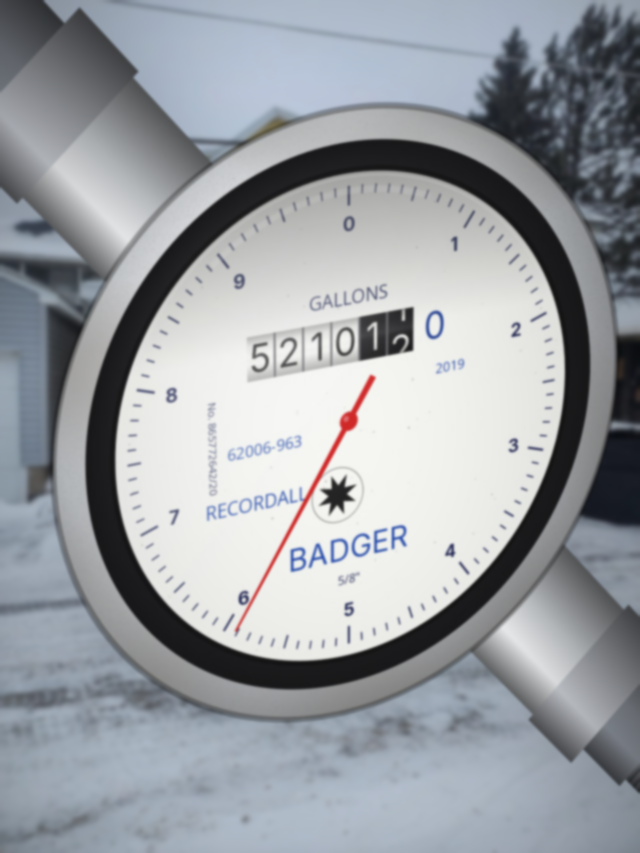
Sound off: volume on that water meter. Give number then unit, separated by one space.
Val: 5210115.9 gal
